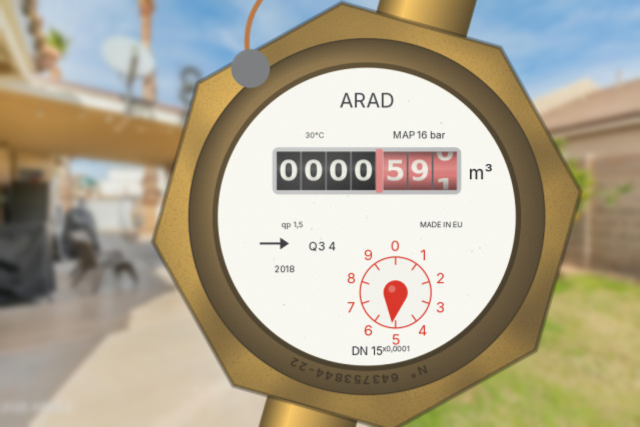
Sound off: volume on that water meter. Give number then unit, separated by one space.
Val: 0.5905 m³
